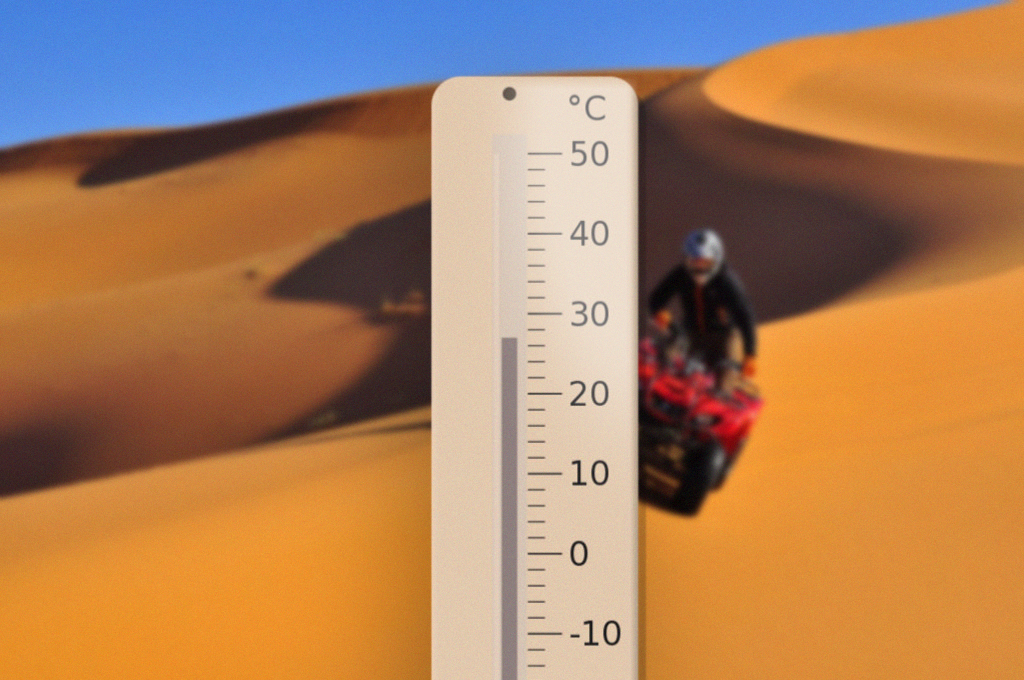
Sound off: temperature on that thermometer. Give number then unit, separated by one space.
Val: 27 °C
